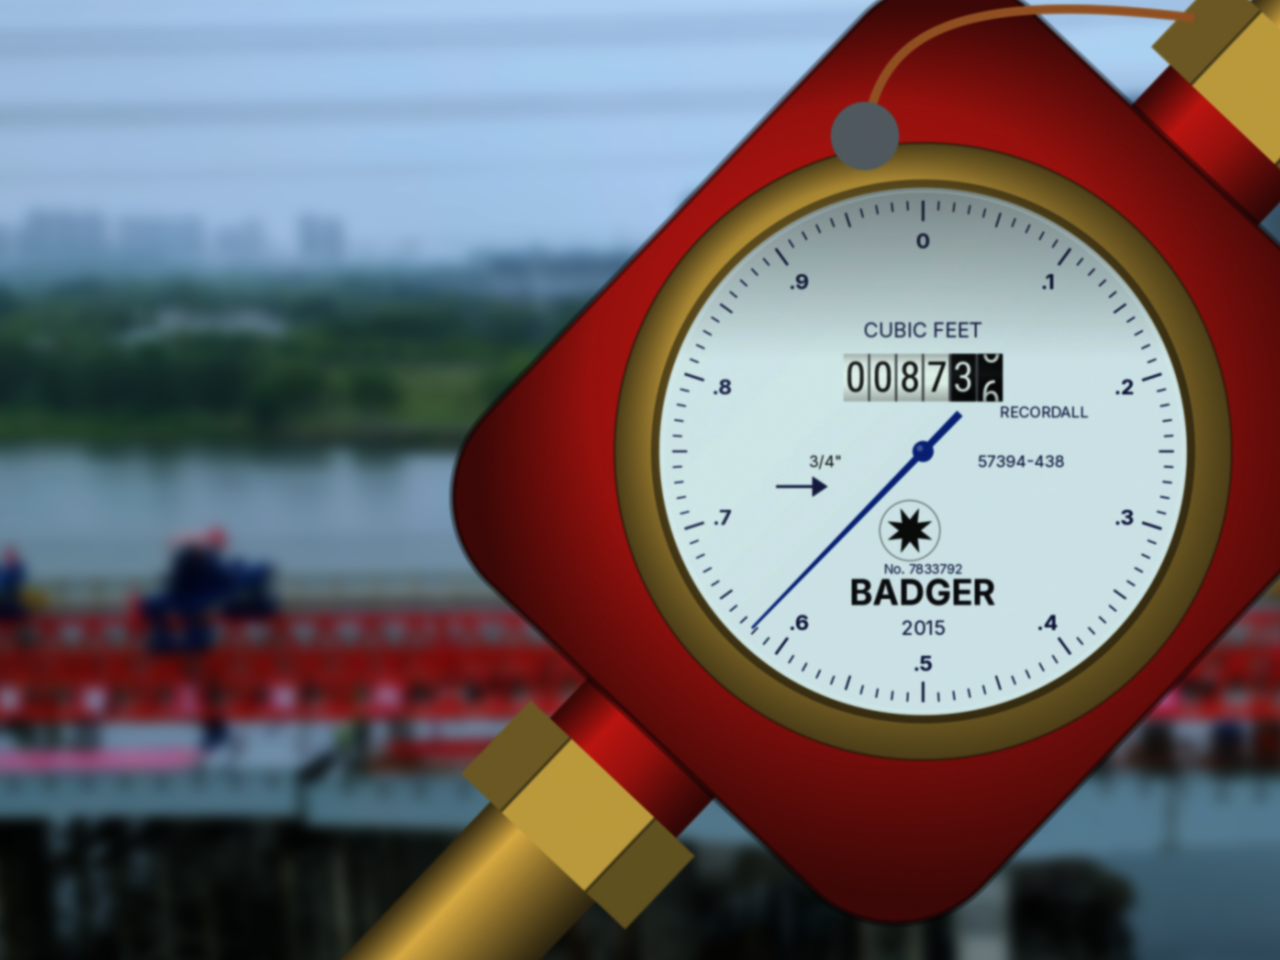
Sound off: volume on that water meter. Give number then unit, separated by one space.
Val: 8735.62 ft³
